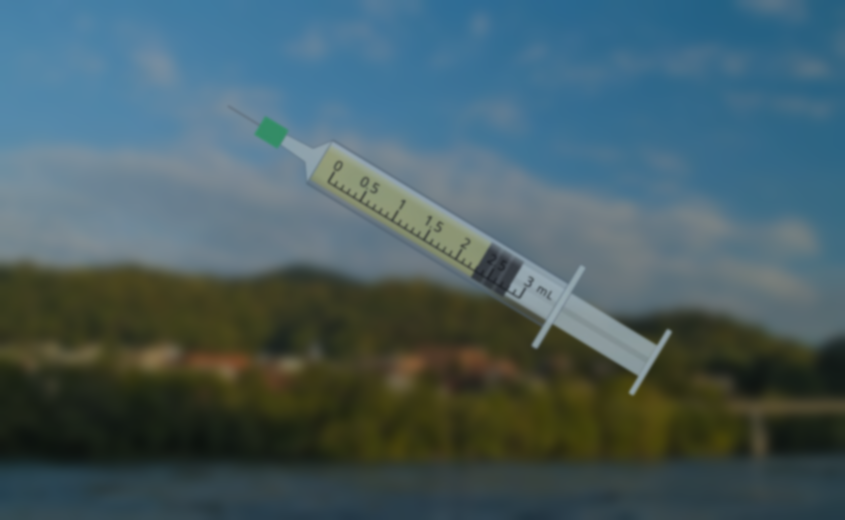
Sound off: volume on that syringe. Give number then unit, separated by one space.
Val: 2.3 mL
